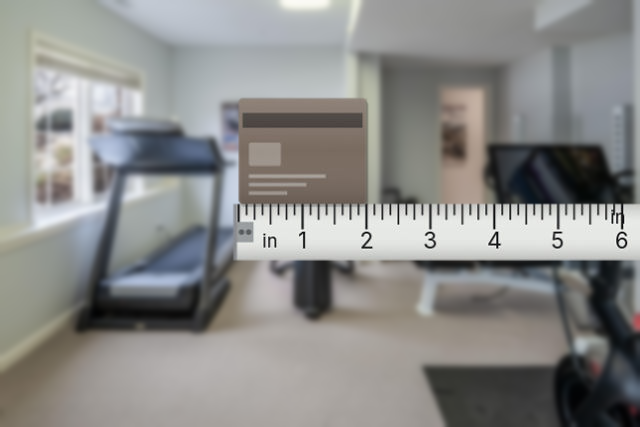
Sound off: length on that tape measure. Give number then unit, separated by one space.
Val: 2 in
